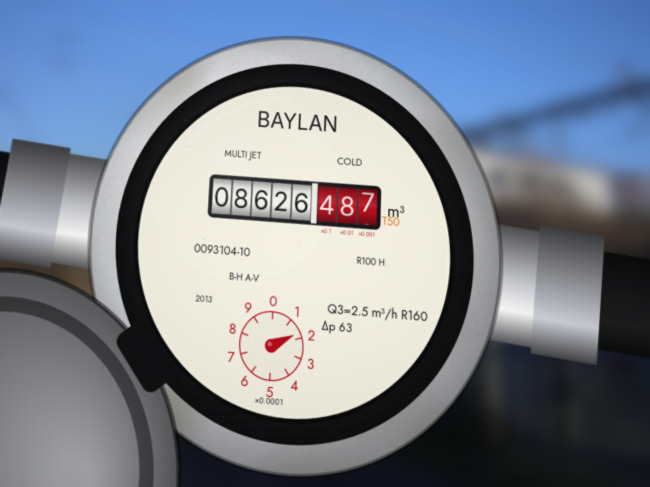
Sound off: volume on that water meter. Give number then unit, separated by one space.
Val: 8626.4871 m³
